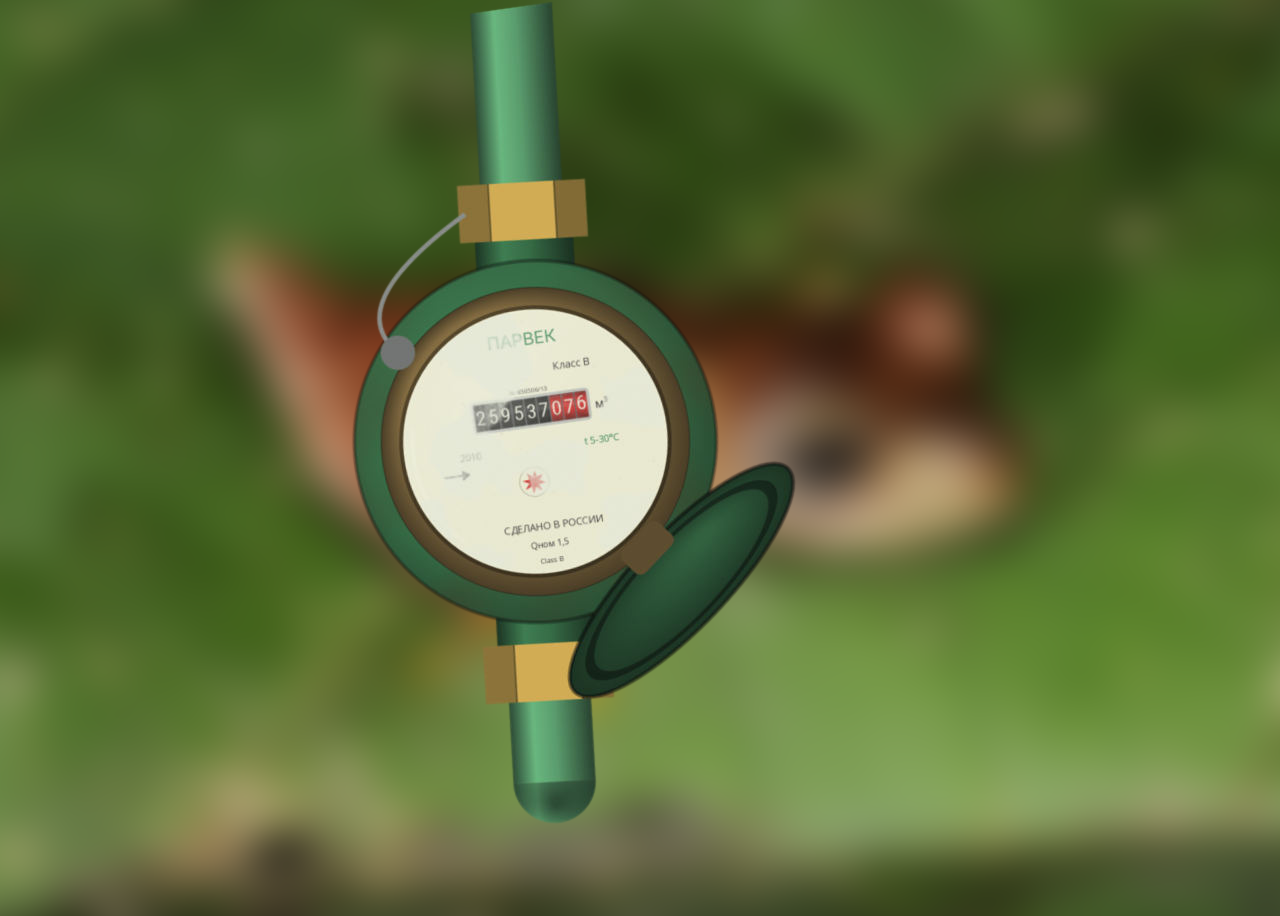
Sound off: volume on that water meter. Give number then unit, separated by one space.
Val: 259537.076 m³
